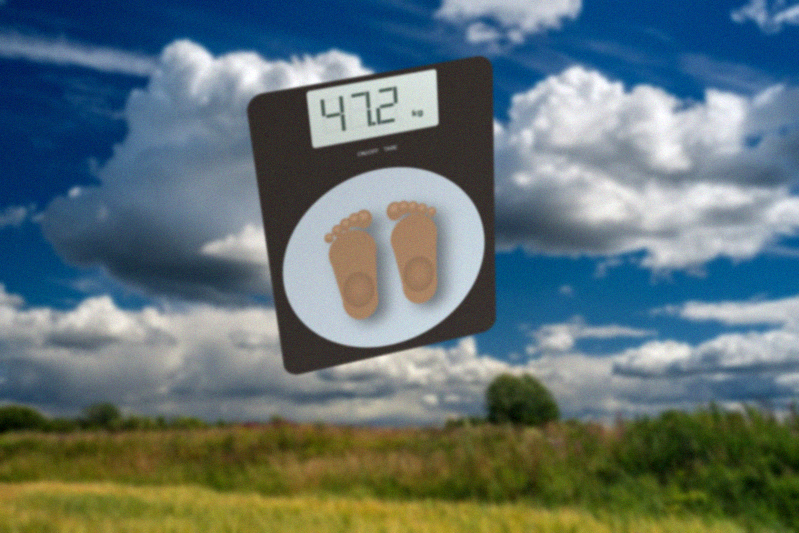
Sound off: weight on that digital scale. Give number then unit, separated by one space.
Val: 47.2 kg
